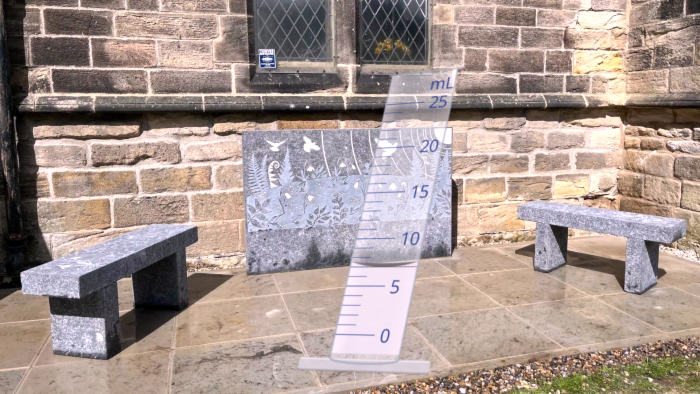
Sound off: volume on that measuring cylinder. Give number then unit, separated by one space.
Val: 7 mL
